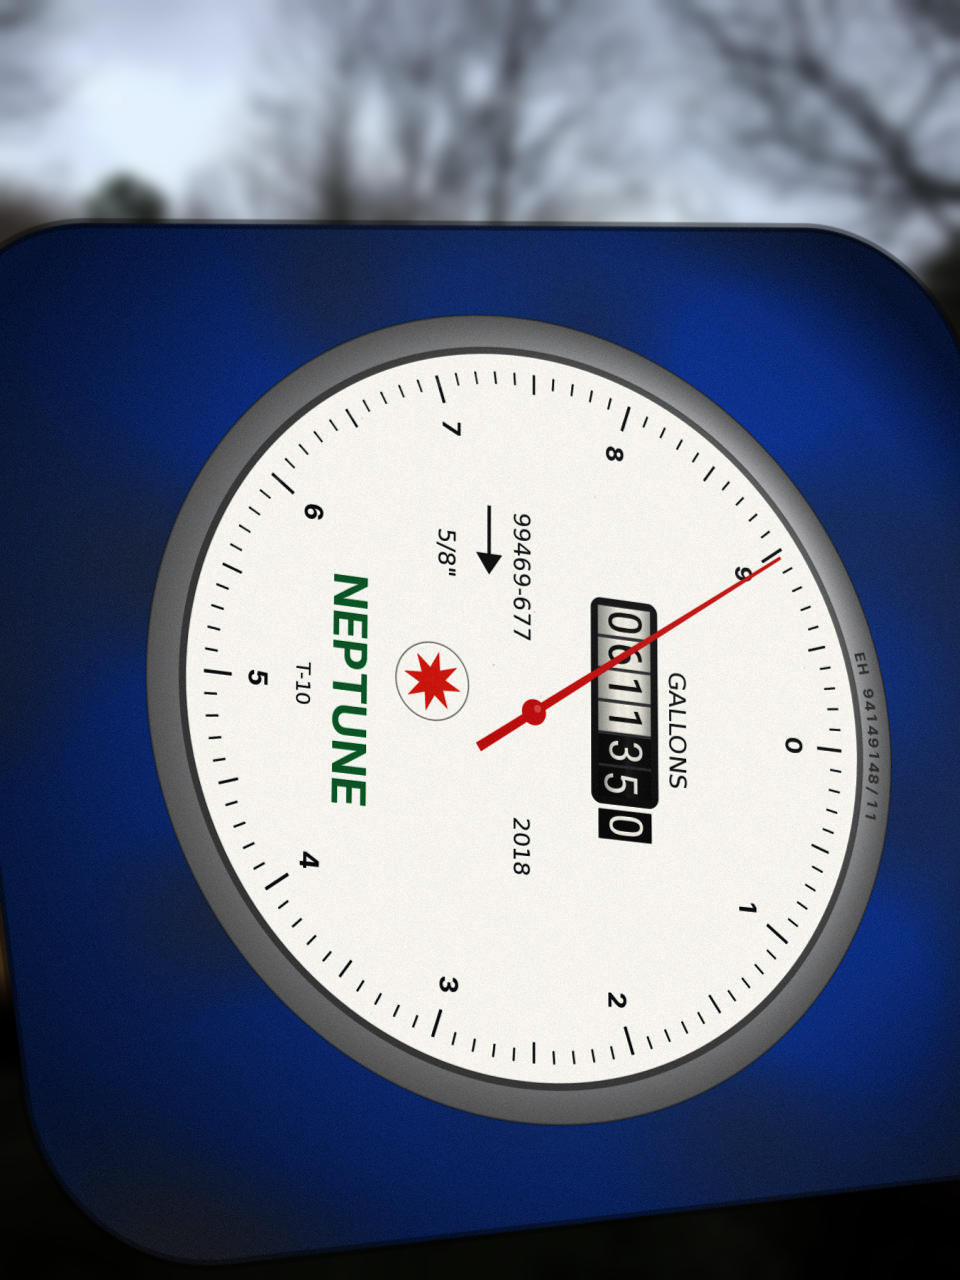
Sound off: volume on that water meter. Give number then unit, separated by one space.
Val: 611349.0 gal
